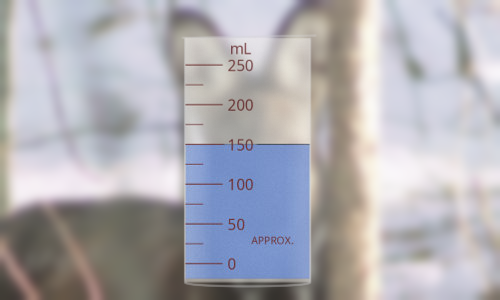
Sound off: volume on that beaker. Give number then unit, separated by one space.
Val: 150 mL
